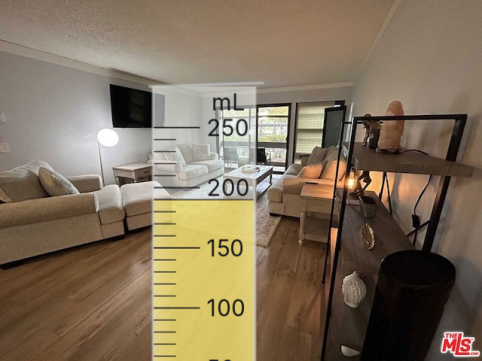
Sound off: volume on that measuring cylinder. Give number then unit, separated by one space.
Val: 190 mL
